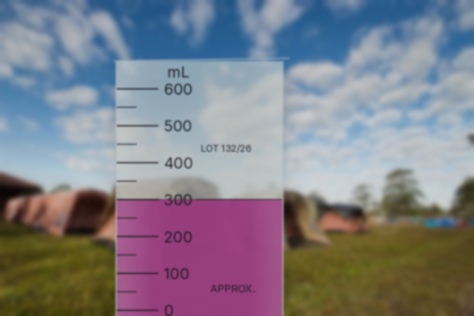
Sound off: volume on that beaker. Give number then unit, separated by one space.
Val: 300 mL
